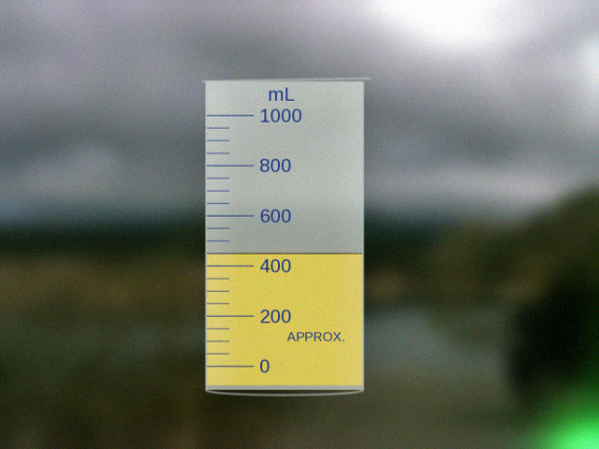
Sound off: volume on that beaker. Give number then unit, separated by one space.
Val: 450 mL
